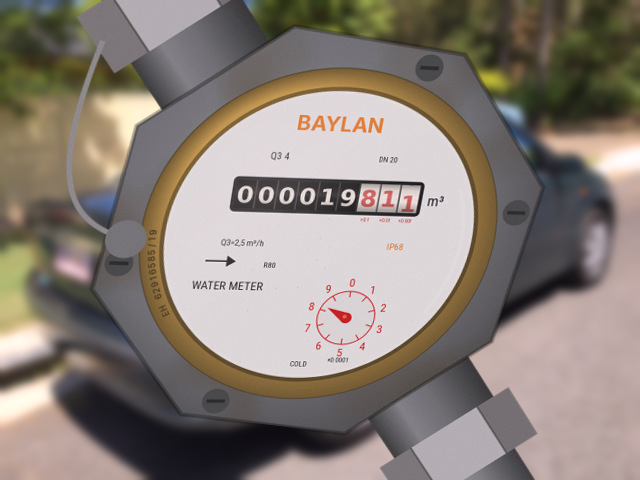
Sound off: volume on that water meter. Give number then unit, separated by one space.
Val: 19.8108 m³
